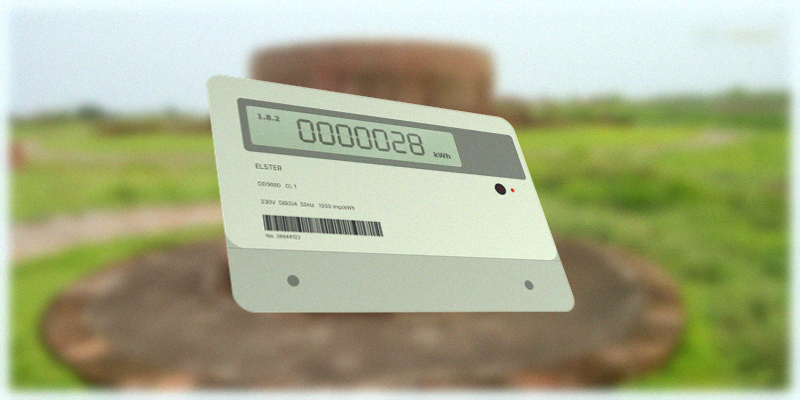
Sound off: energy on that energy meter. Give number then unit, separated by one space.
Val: 28 kWh
